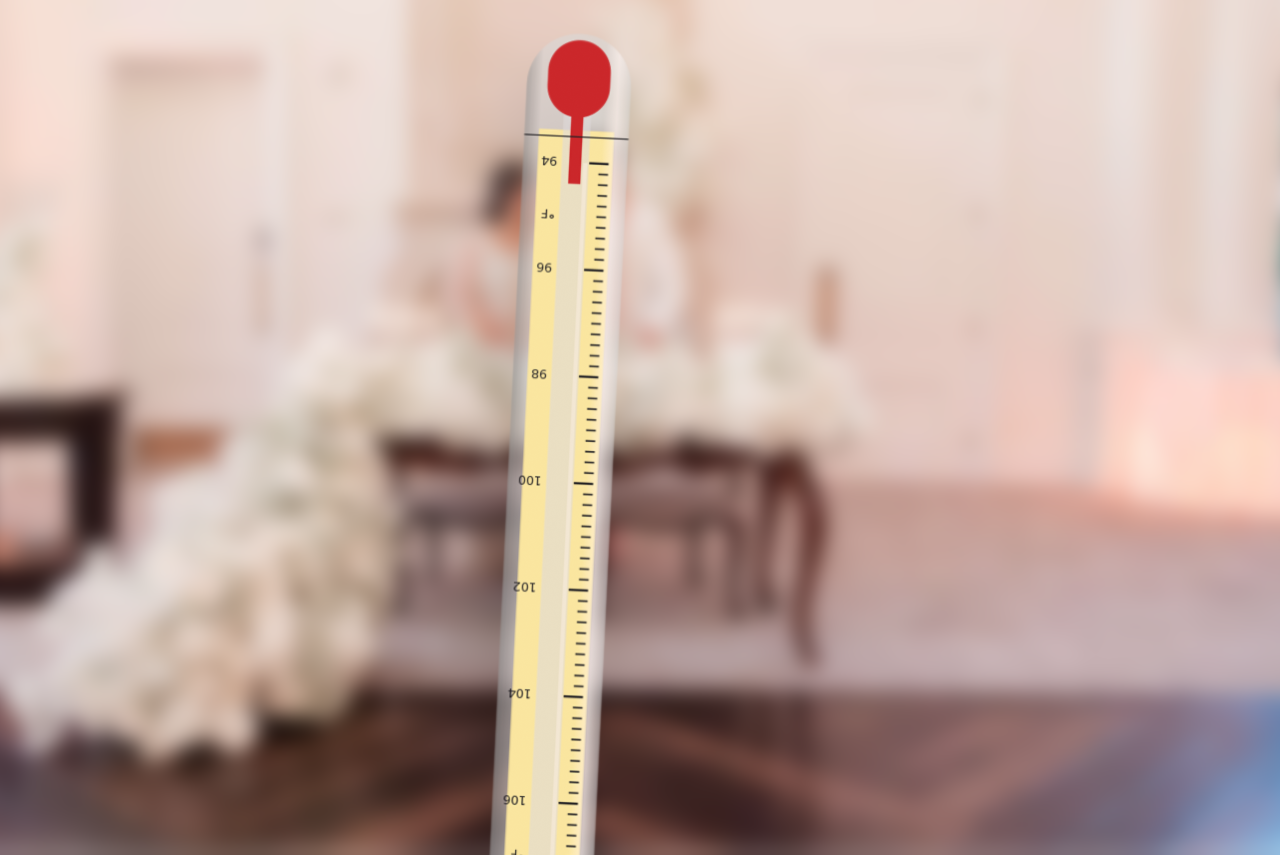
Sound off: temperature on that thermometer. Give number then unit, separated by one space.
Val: 94.4 °F
